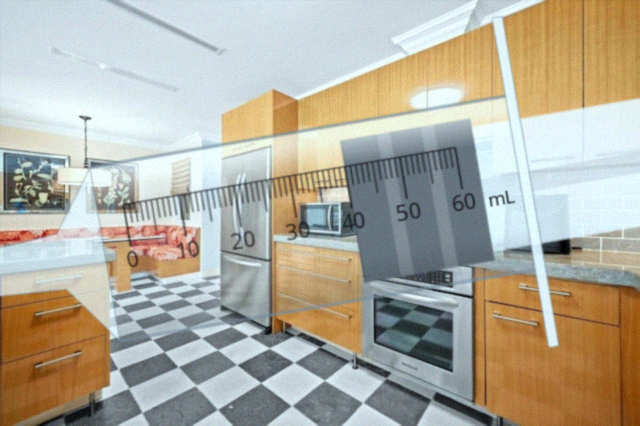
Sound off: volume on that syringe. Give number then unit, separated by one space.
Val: 40 mL
